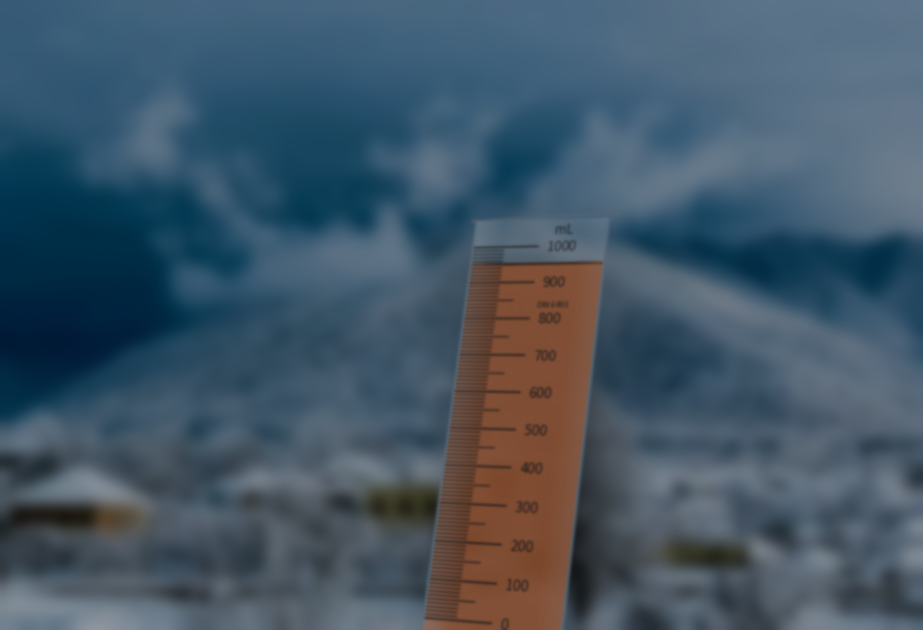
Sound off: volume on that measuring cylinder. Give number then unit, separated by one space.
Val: 950 mL
